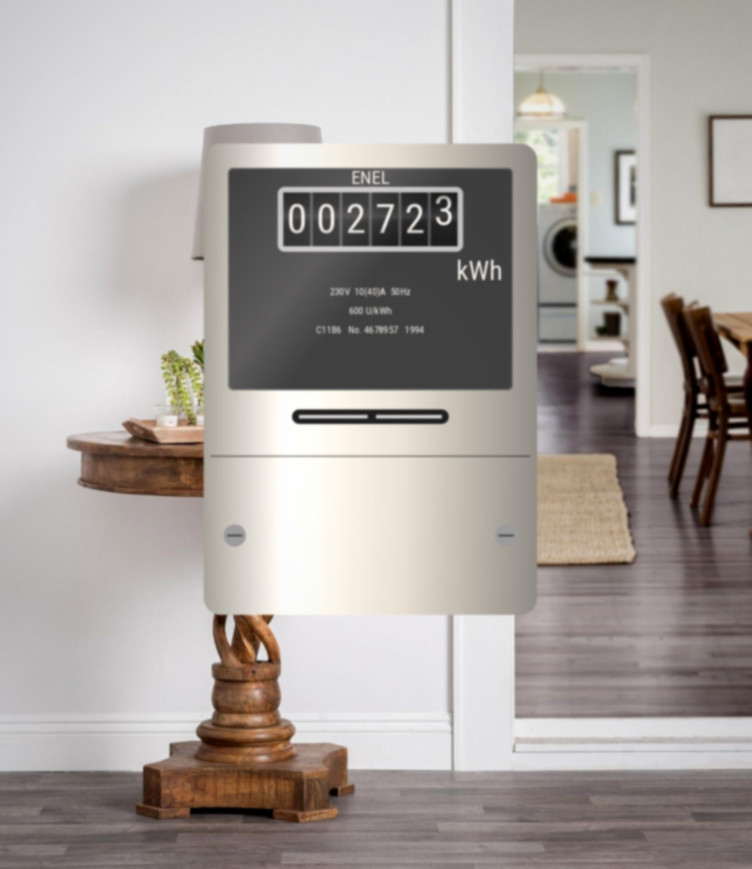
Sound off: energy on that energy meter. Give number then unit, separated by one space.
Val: 2723 kWh
